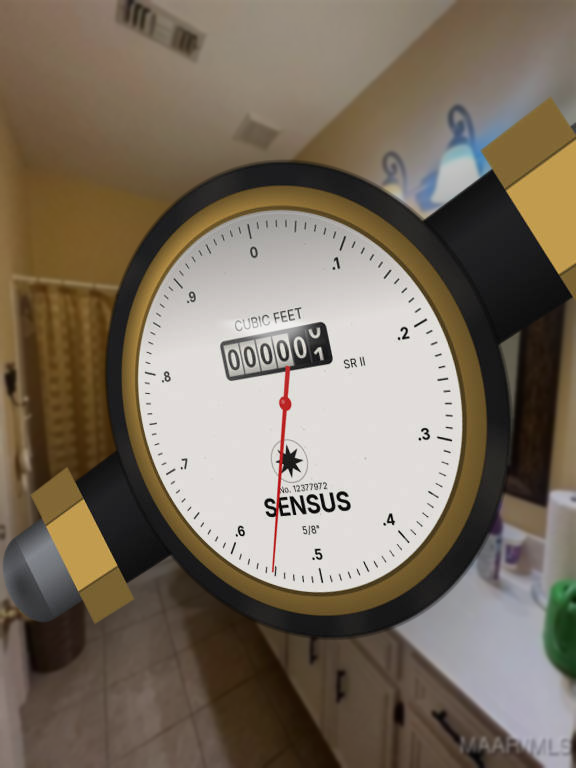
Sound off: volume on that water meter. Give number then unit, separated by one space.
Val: 0.55 ft³
